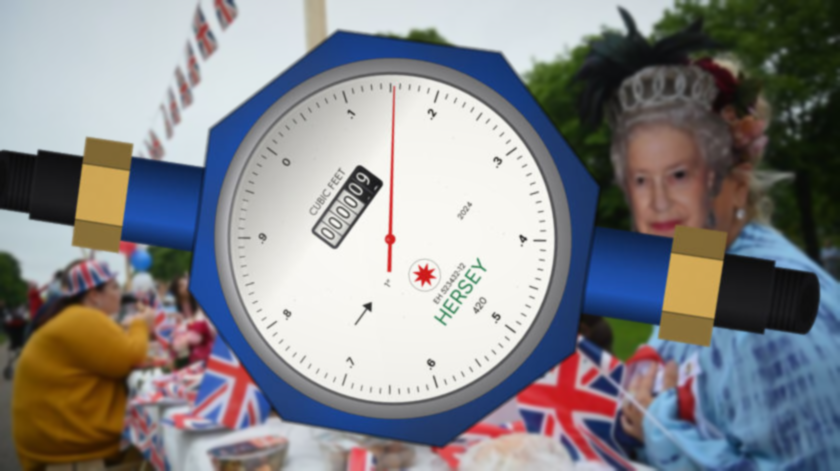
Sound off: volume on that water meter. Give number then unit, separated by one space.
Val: 9.15 ft³
